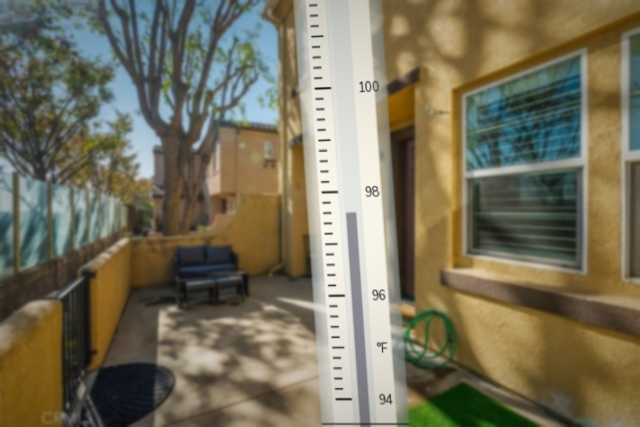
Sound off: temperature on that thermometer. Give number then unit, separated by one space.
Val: 97.6 °F
